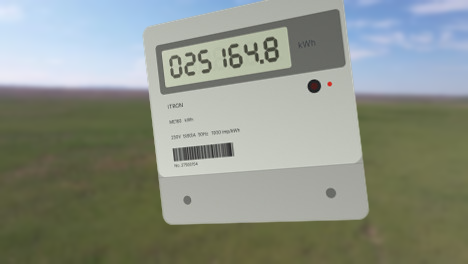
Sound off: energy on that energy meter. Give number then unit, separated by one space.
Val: 25164.8 kWh
